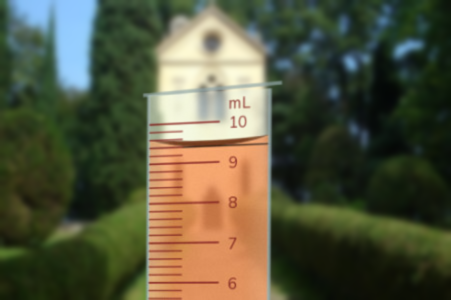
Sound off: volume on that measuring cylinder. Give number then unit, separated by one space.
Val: 9.4 mL
